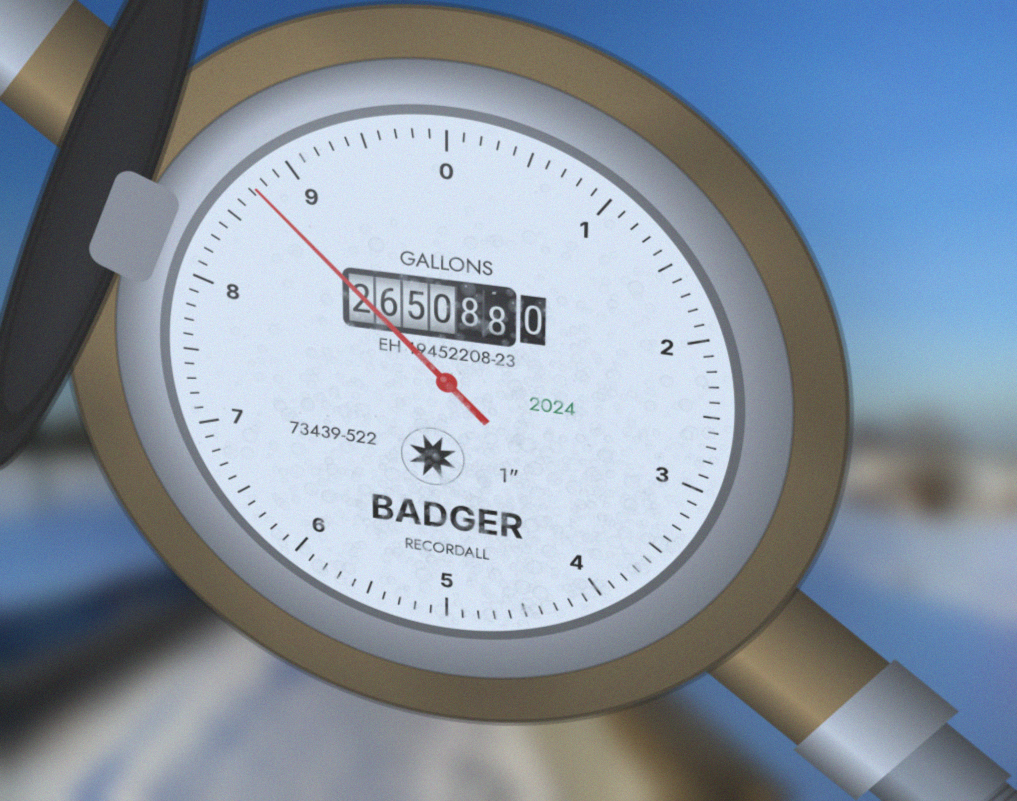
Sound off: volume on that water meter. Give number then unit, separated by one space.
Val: 2650878.7 gal
